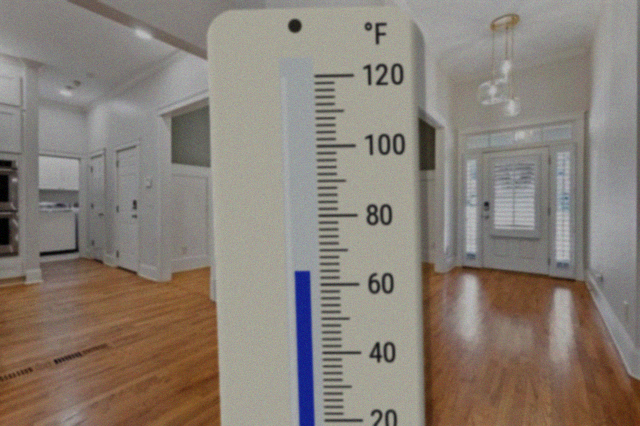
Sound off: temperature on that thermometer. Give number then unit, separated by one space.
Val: 64 °F
